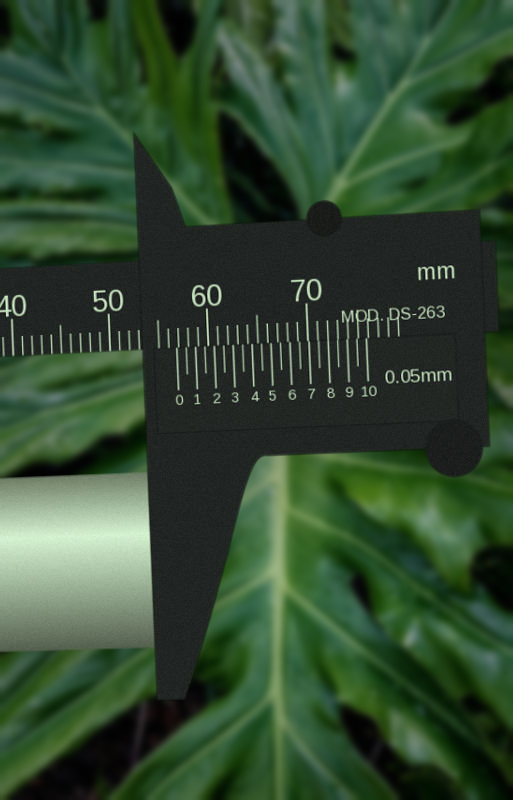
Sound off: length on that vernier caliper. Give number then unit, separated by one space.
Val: 56.8 mm
